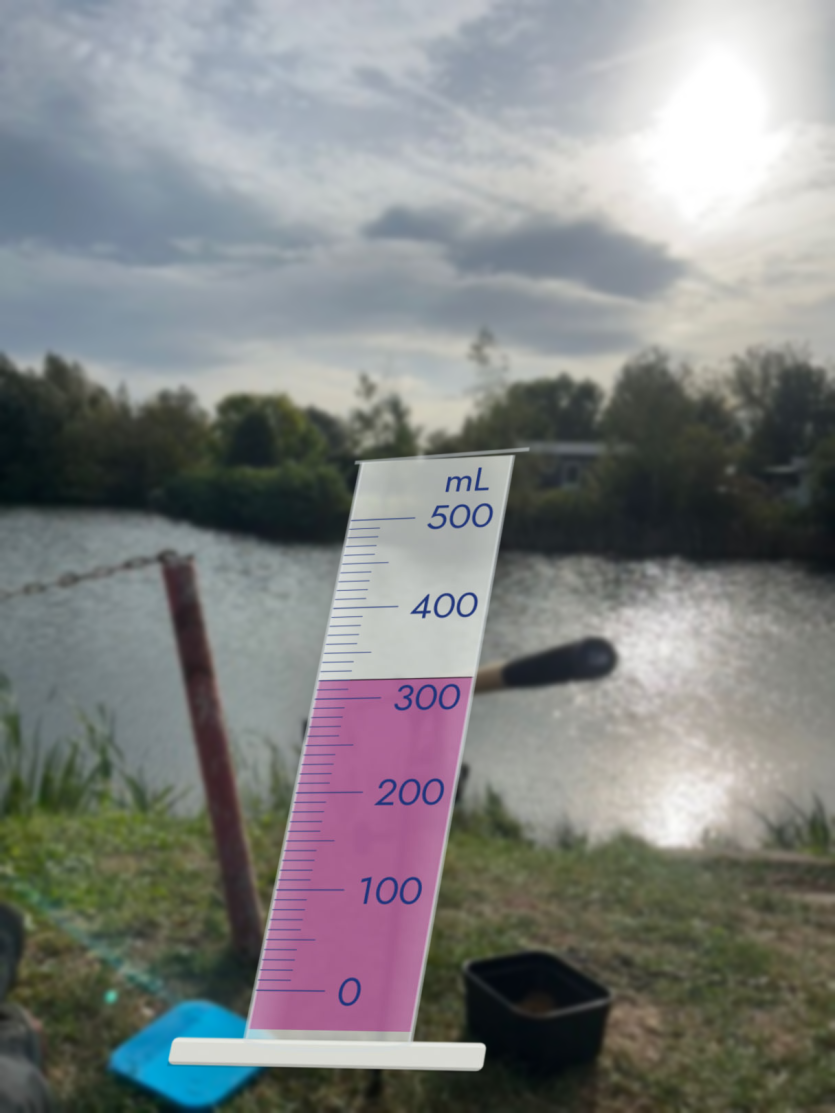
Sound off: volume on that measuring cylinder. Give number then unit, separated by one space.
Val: 320 mL
